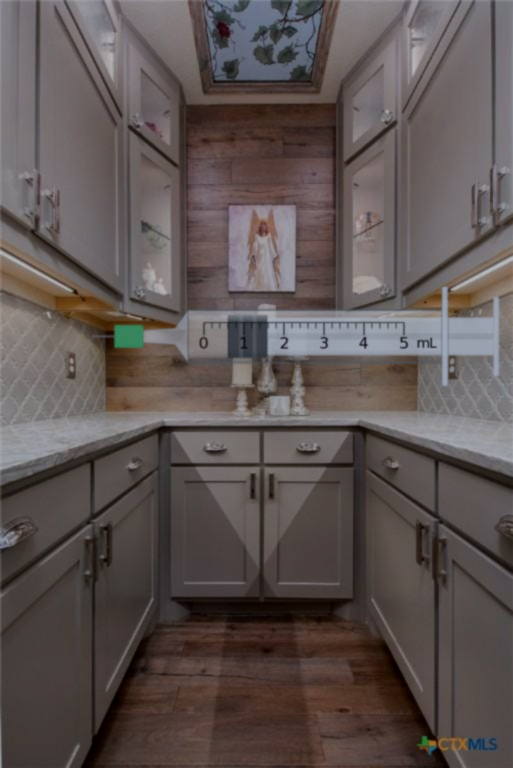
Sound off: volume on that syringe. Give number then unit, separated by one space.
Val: 0.6 mL
